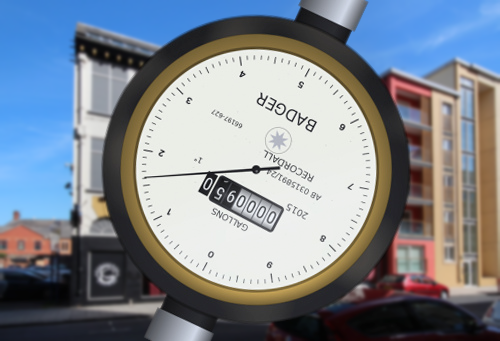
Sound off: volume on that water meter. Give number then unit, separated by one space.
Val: 951.6 gal
